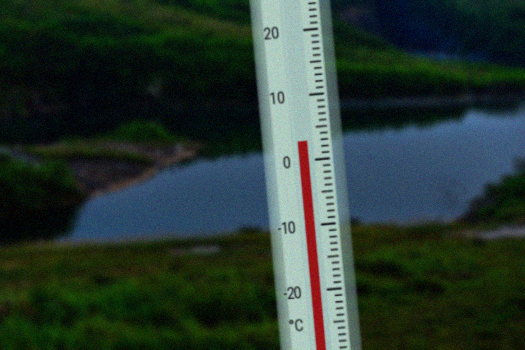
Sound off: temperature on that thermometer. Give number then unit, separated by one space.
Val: 3 °C
